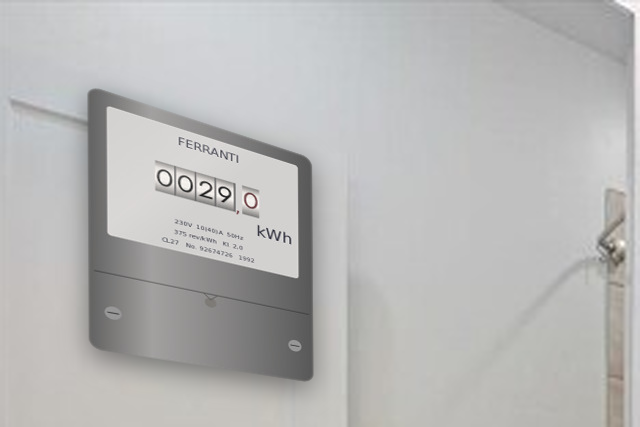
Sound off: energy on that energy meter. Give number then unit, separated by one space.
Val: 29.0 kWh
